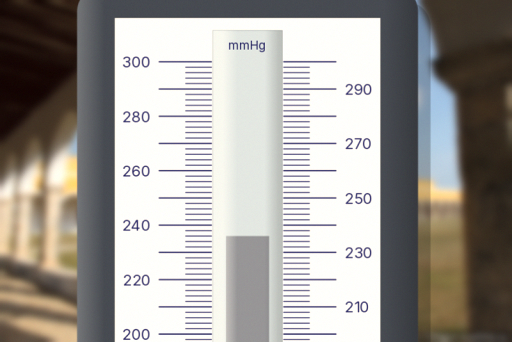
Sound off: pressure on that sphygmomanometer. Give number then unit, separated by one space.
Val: 236 mmHg
